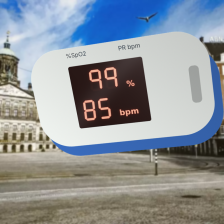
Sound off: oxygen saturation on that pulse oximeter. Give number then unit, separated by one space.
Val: 99 %
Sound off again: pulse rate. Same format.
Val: 85 bpm
